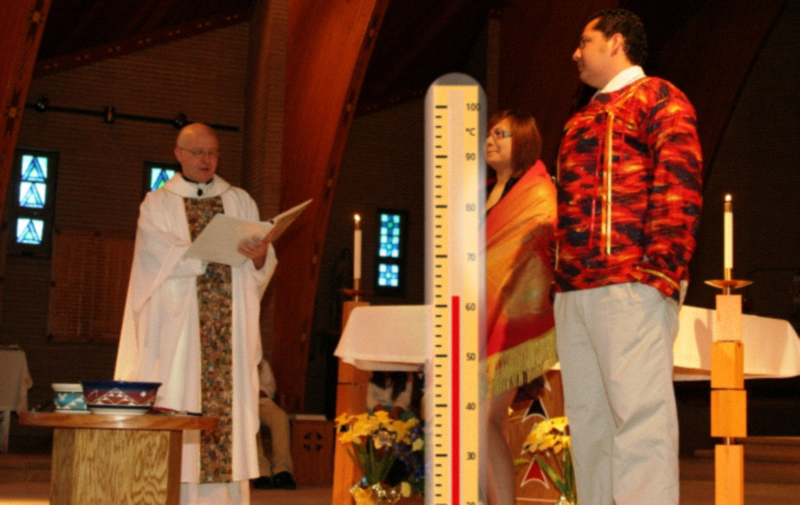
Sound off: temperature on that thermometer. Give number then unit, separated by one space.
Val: 62 °C
